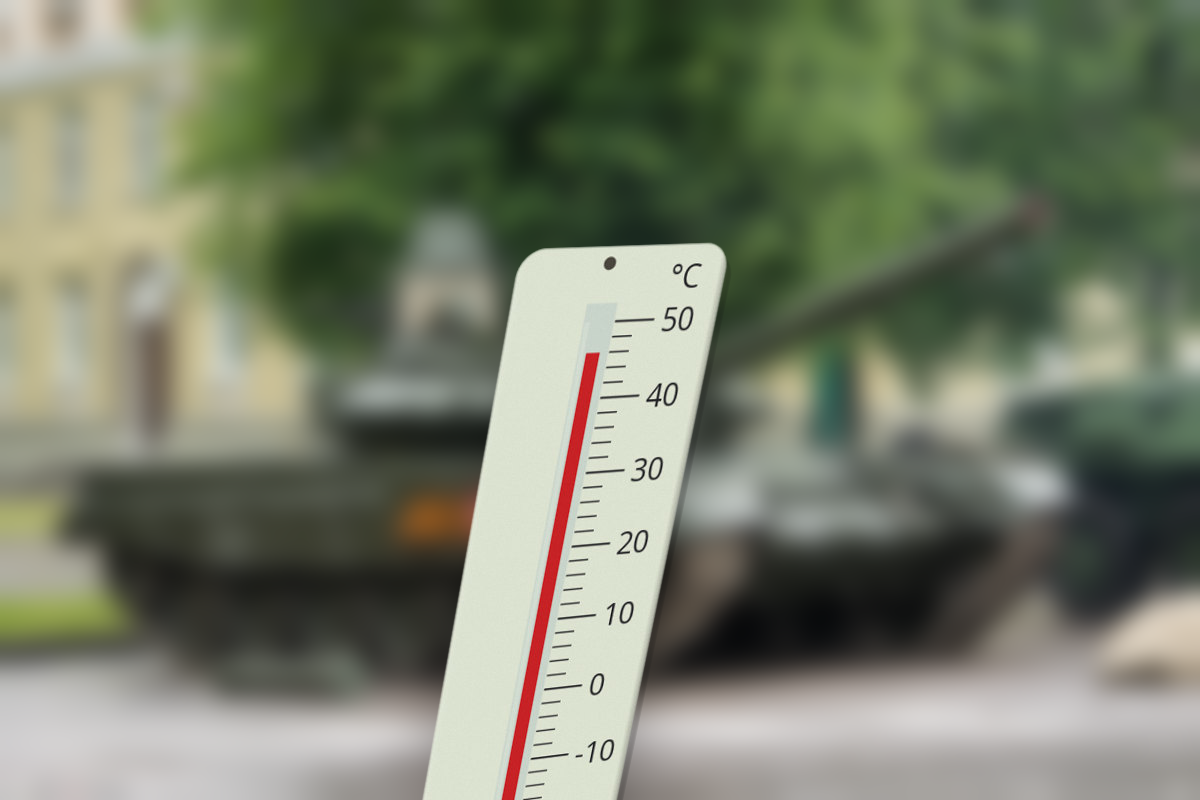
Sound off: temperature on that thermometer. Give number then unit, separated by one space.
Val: 46 °C
